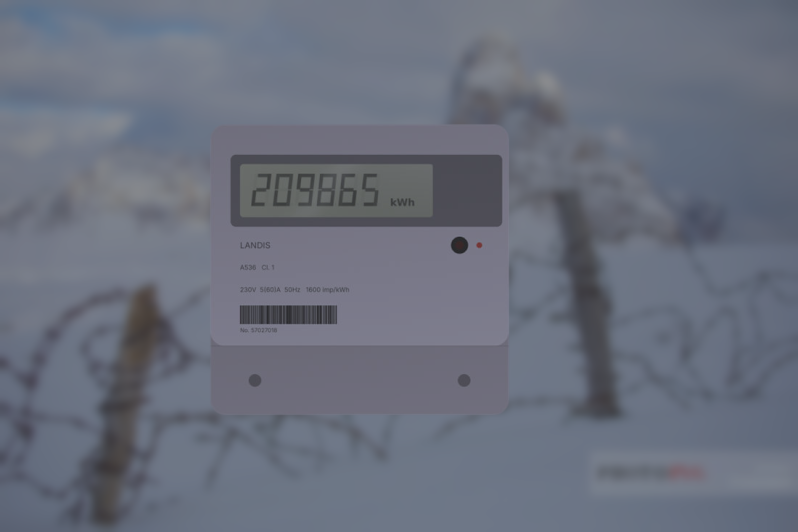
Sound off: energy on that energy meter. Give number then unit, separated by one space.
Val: 209865 kWh
